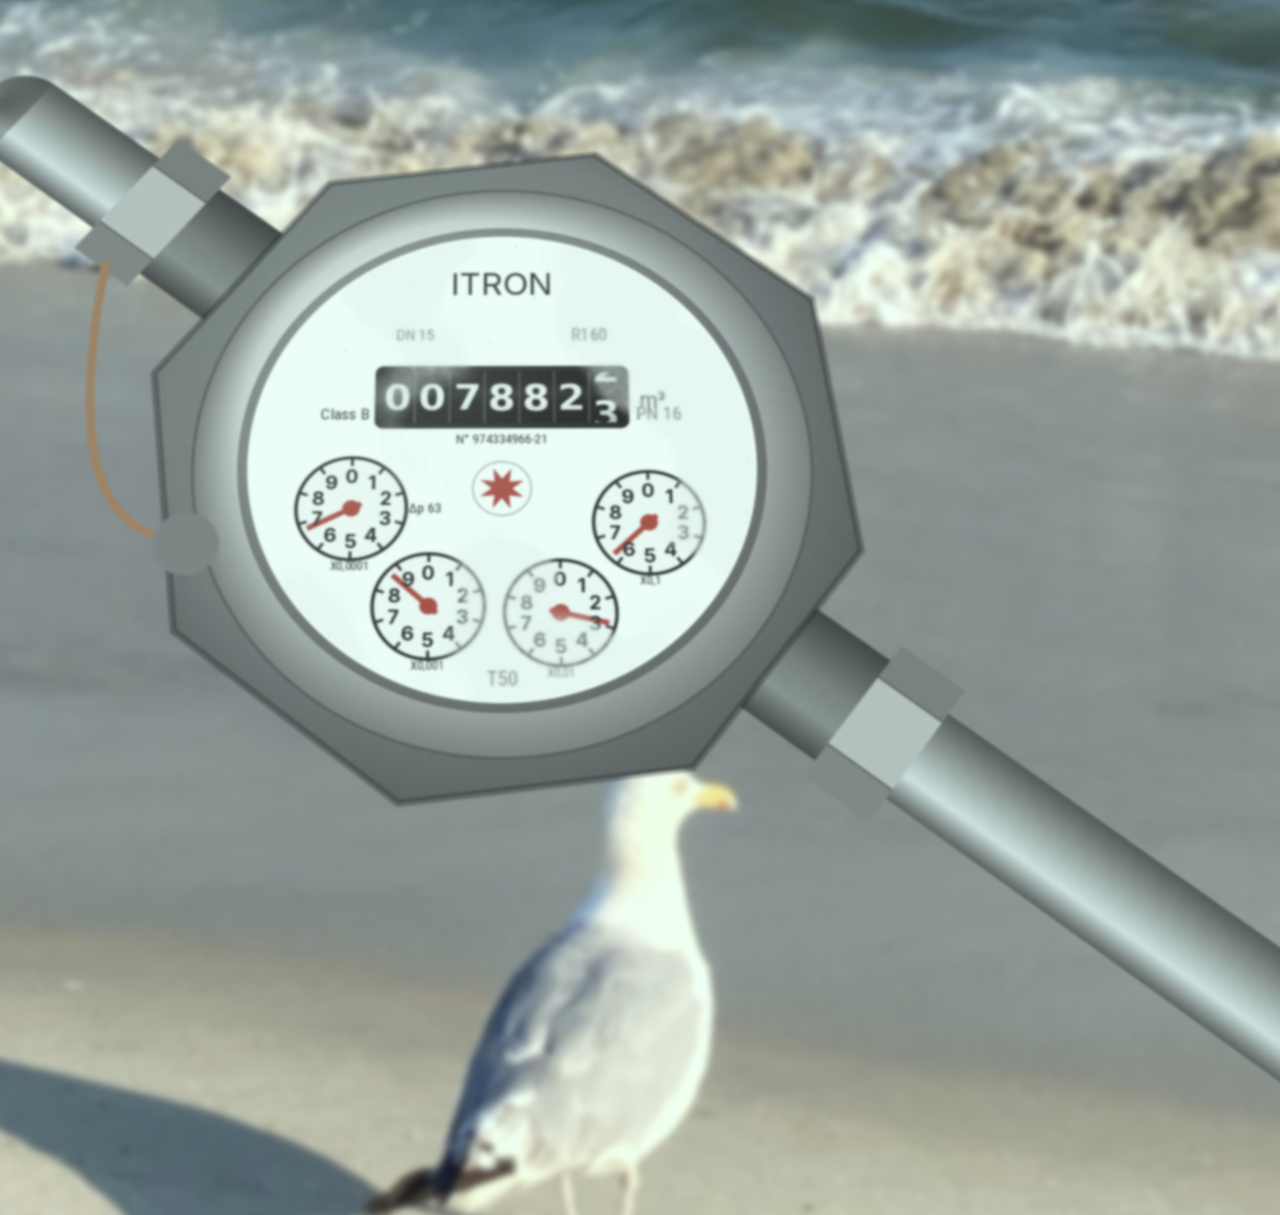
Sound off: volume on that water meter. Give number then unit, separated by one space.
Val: 78822.6286 m³
